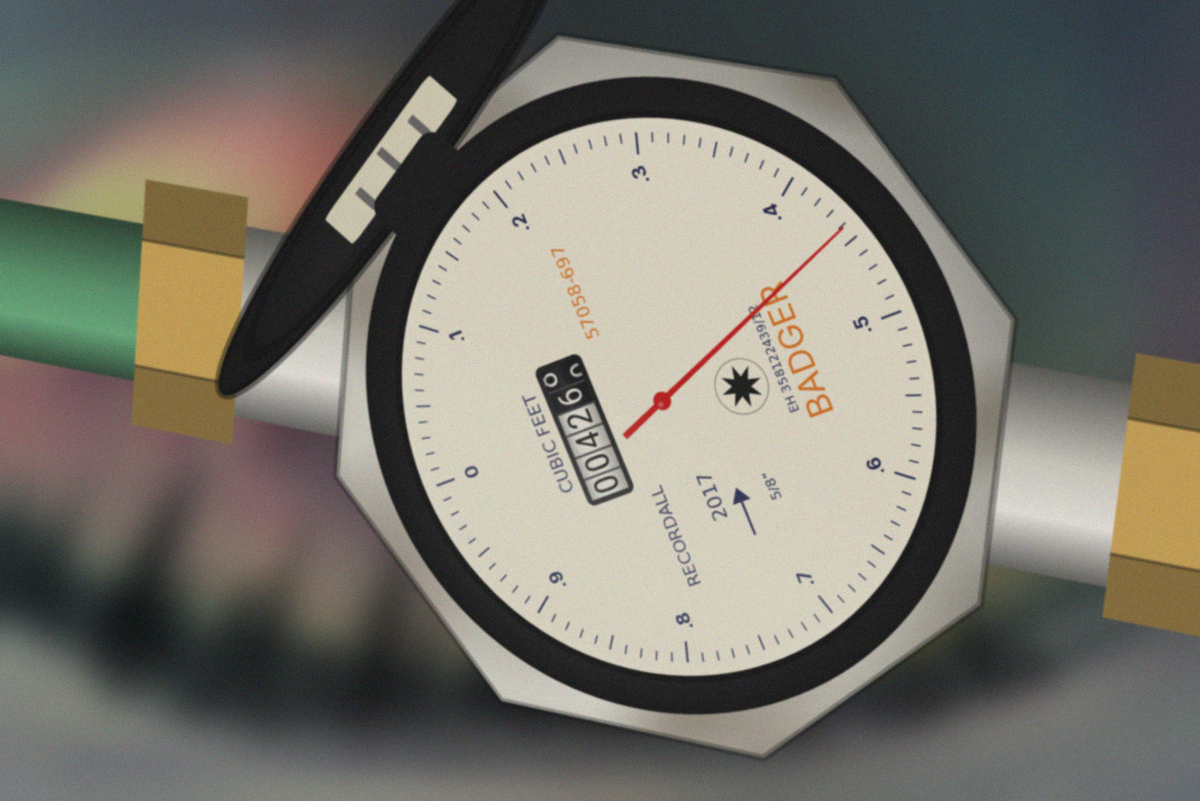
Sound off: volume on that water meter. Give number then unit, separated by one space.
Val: 4268.44 ft³
